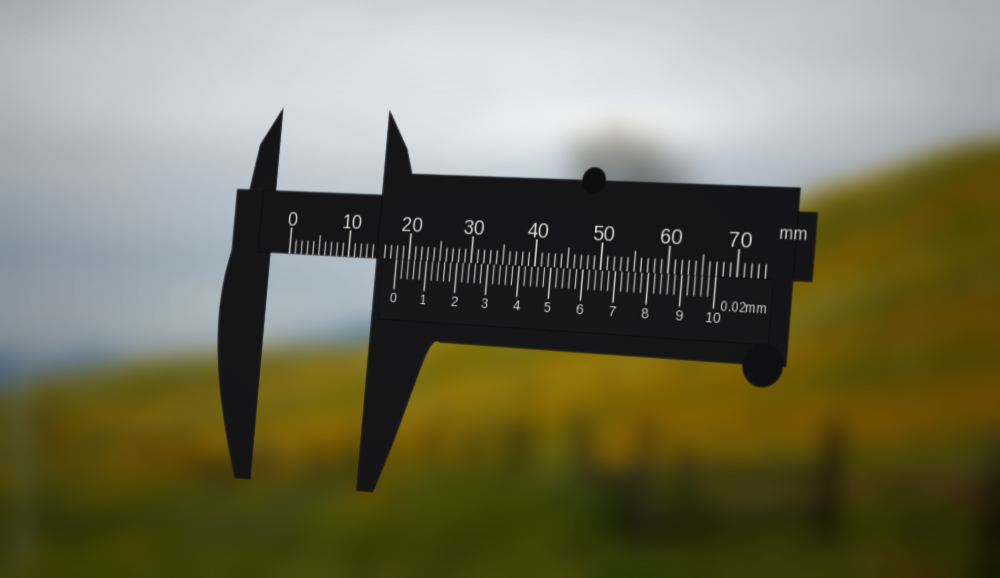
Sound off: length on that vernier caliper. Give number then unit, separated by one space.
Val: 18.0 mm
